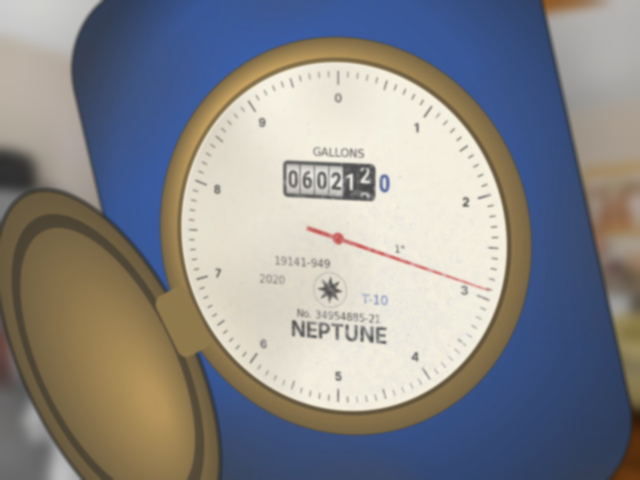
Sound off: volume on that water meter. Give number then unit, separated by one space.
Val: 602122.9 gal
